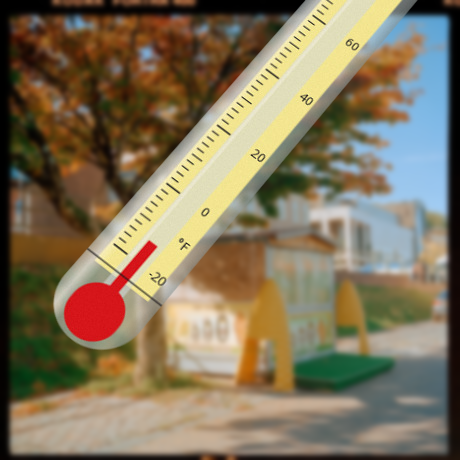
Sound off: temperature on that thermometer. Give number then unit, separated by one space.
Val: -14 °F
